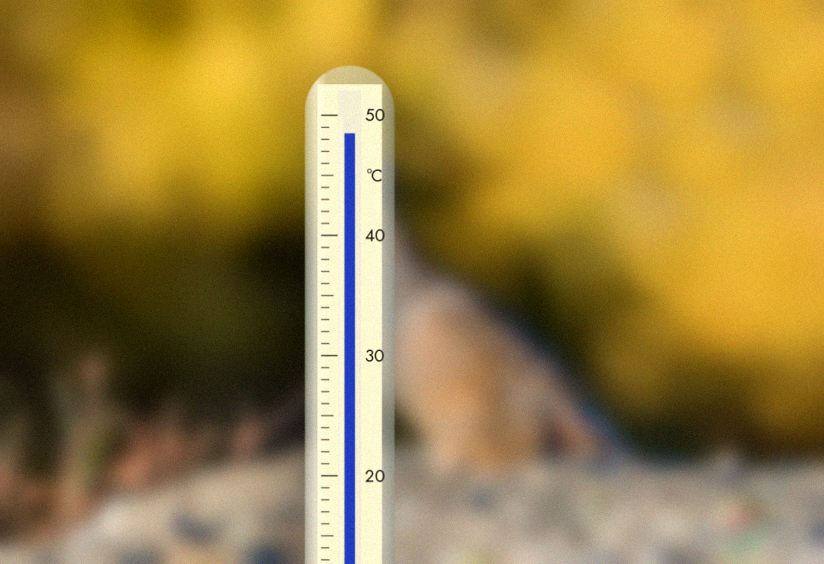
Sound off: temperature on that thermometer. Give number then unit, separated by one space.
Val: 48.5 °C
